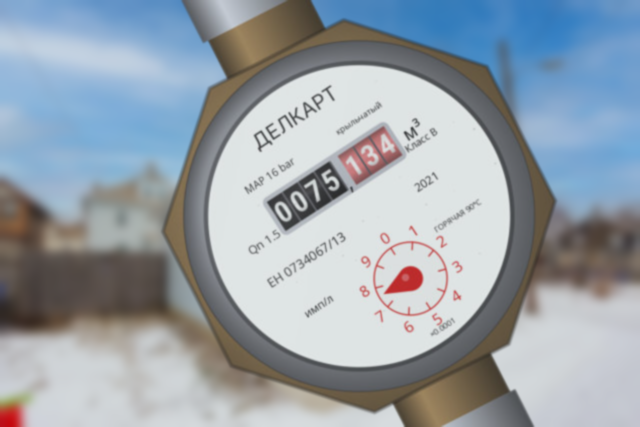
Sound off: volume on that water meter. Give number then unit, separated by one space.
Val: 75.1347 m³
